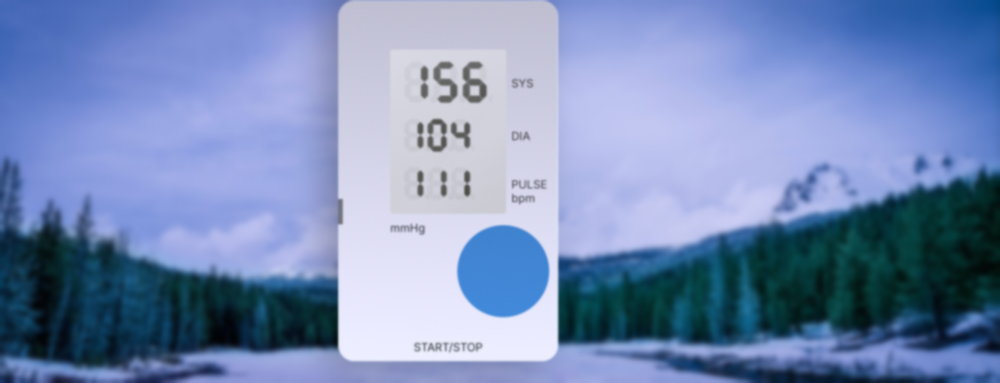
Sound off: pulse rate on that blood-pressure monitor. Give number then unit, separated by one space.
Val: 111 bpm
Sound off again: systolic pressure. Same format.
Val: 156 mmHg
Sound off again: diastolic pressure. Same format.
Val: 104 mmHg
